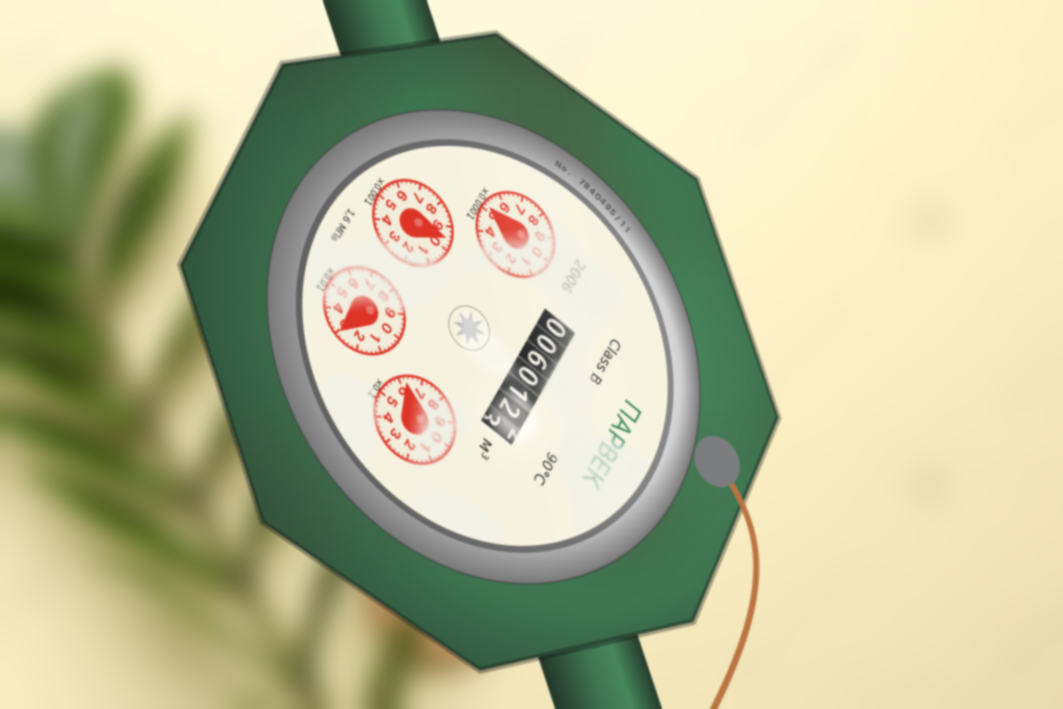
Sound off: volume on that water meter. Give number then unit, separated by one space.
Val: 60122.6295 m³
